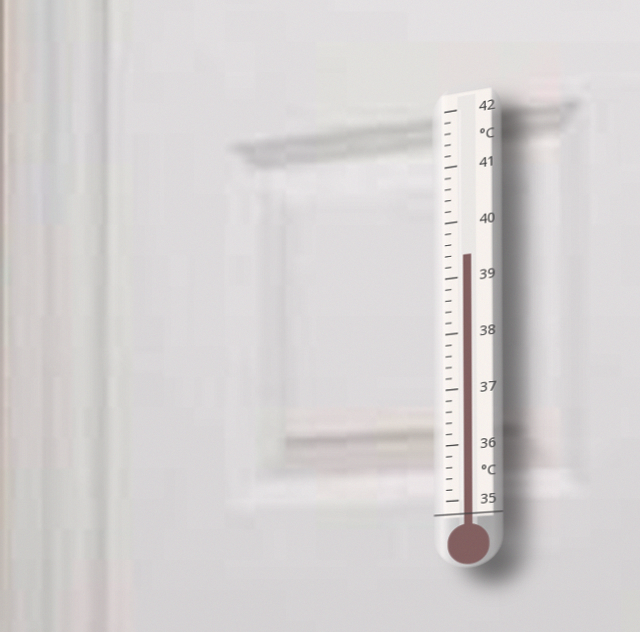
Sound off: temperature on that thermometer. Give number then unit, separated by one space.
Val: 39.4 °C
